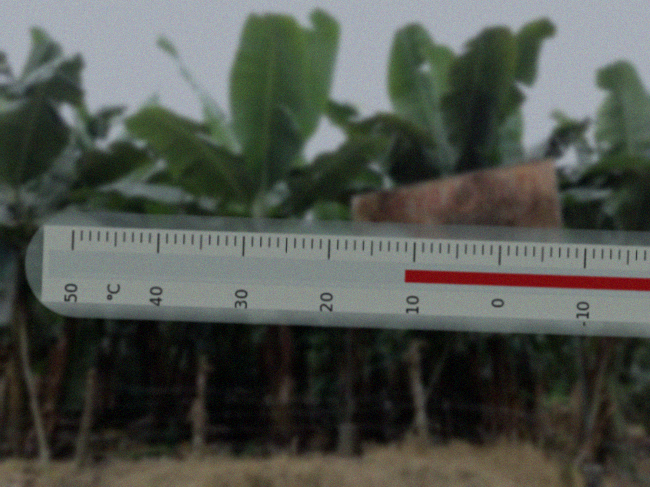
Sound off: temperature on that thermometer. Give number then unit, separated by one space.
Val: 11 °C
